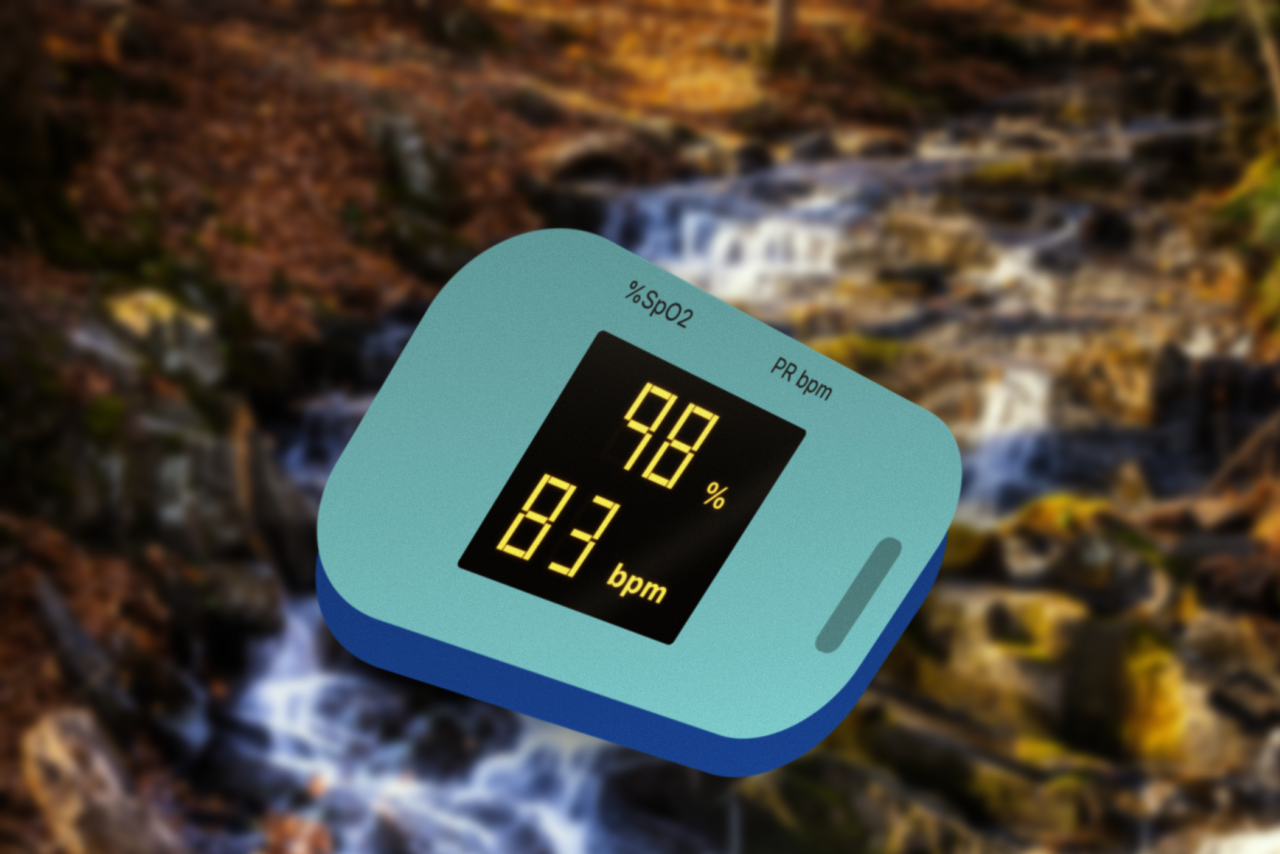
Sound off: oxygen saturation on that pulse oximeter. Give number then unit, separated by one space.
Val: 98 %
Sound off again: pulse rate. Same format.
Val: 83 bpm
